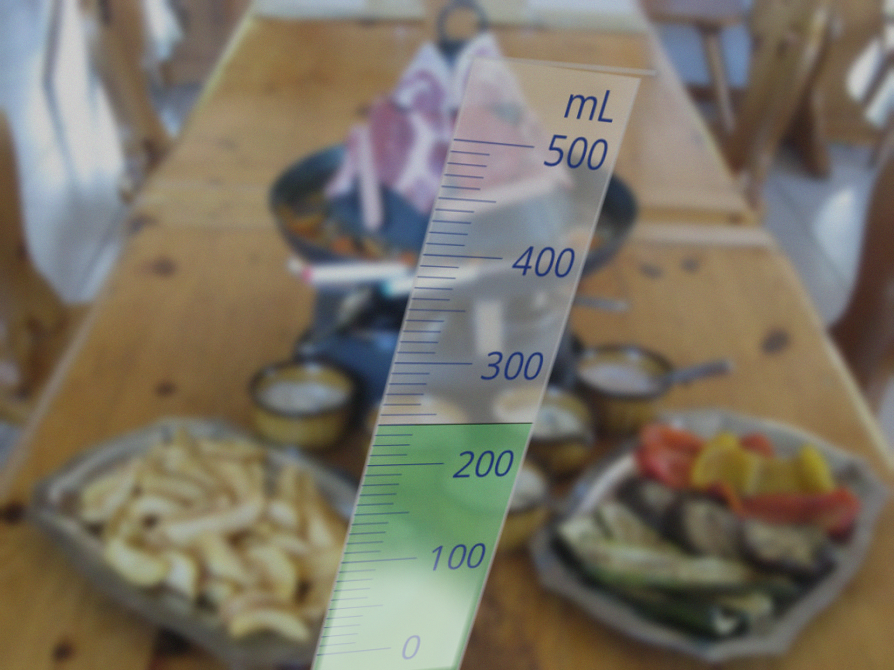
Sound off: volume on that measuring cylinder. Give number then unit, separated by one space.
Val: 240 mL
